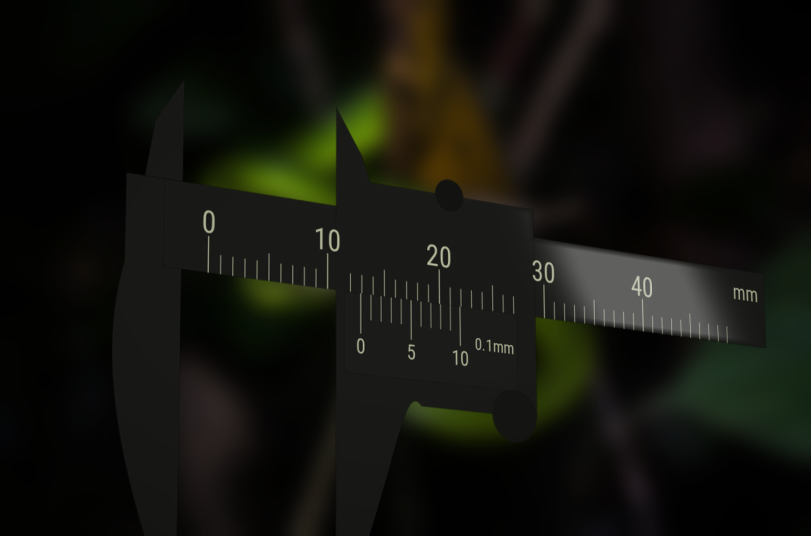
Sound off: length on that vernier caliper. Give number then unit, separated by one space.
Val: 12.9 mm
